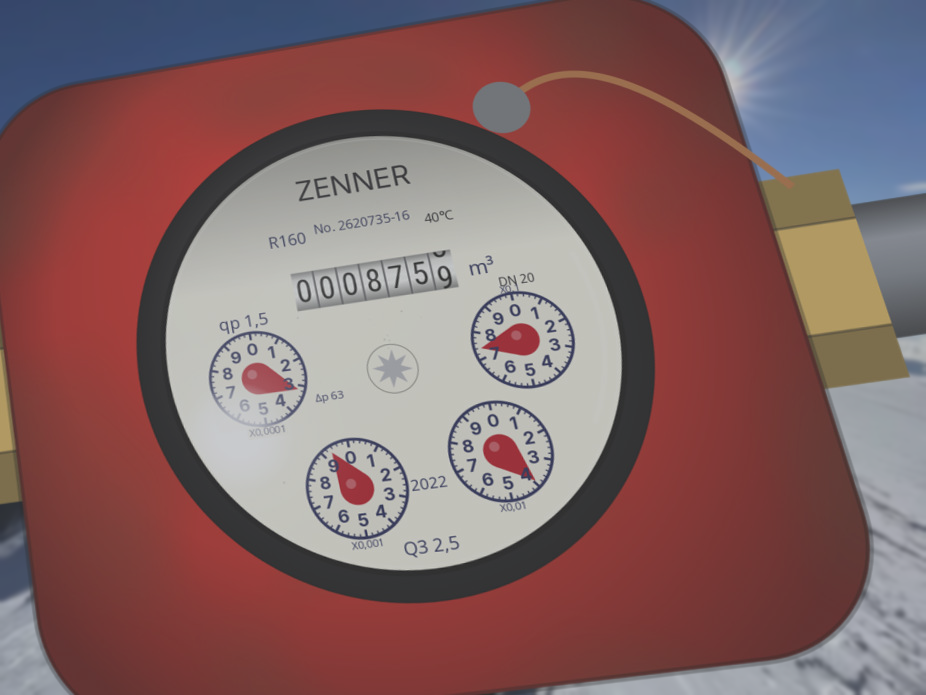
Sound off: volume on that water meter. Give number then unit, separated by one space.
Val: 8758.7393 m³
